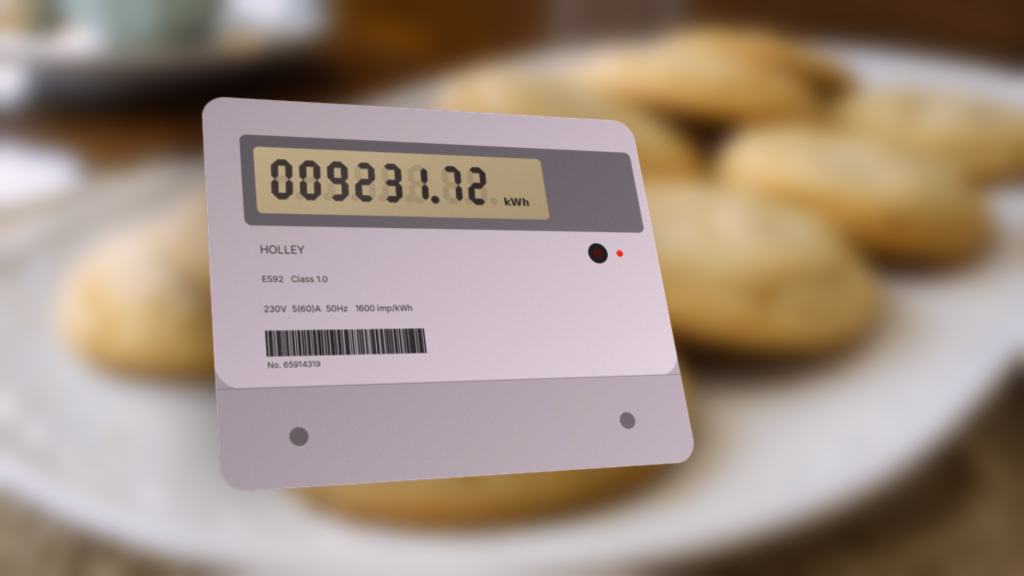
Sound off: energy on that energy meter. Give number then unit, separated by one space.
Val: 9231.72 kWh
